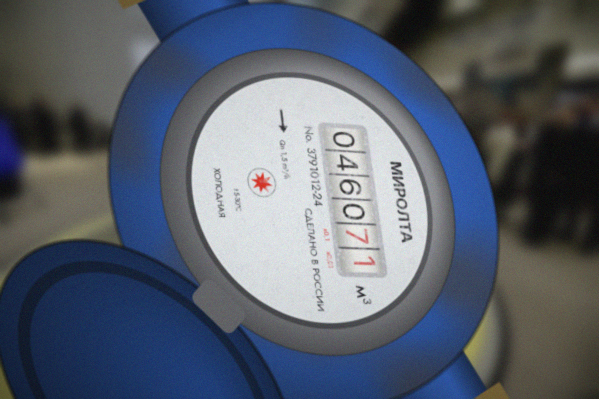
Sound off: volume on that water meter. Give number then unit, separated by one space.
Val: 460.71 m³
